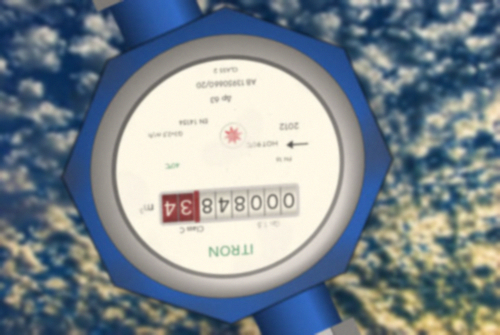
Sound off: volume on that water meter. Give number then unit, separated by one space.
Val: 848.34 m³
